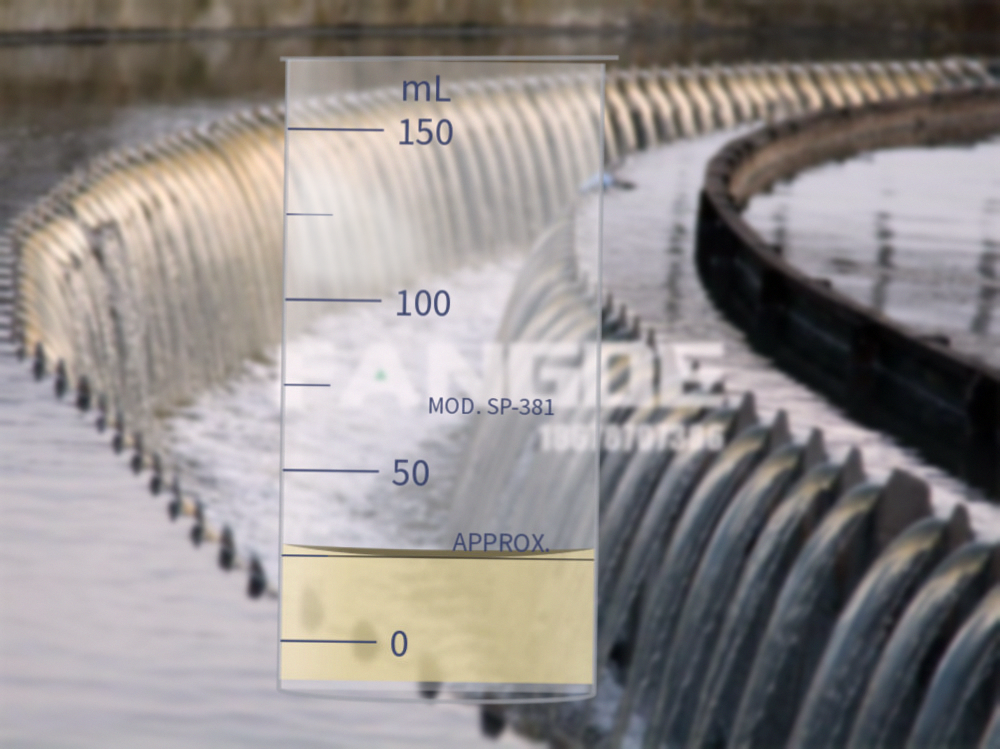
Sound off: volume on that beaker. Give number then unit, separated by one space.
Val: 25 mL
